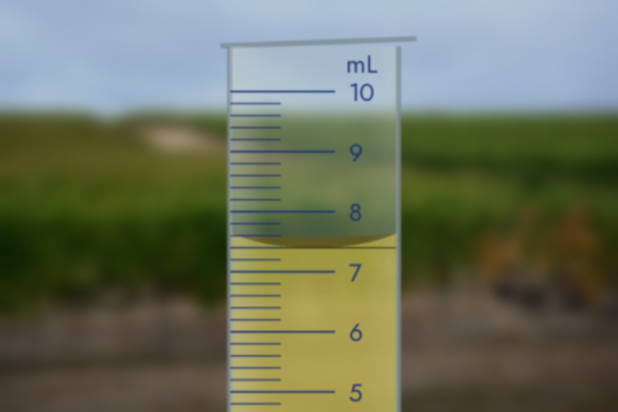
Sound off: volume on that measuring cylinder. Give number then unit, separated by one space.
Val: 7.4 mL
